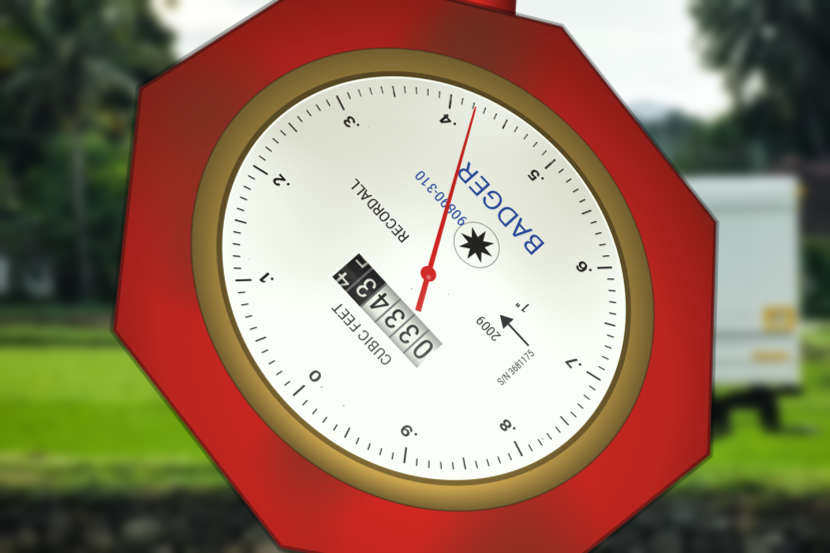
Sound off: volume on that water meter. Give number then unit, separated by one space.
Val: 33434.42 ft³
